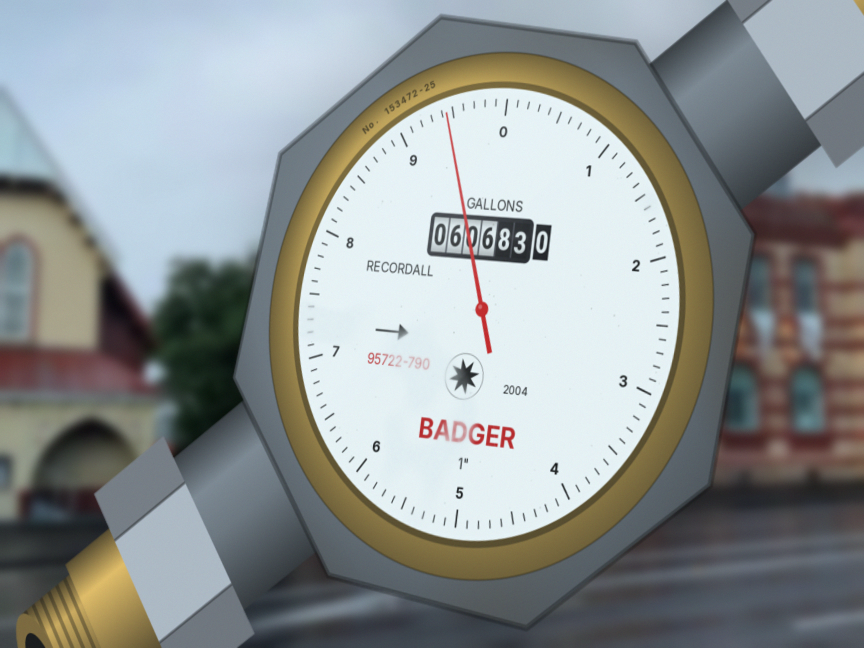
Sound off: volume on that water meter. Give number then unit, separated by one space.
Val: 606829.4 gal
